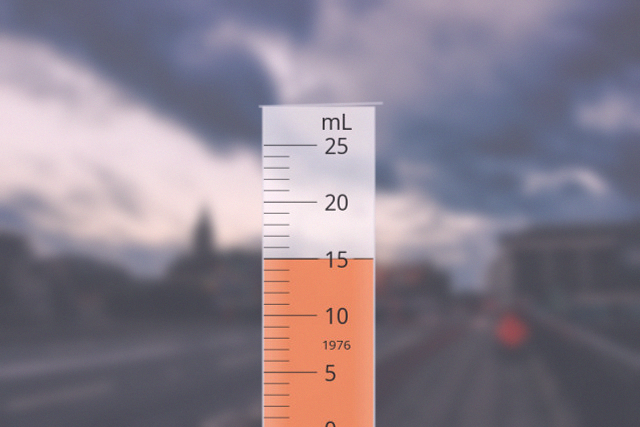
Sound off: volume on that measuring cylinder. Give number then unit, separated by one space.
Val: 15 mL
